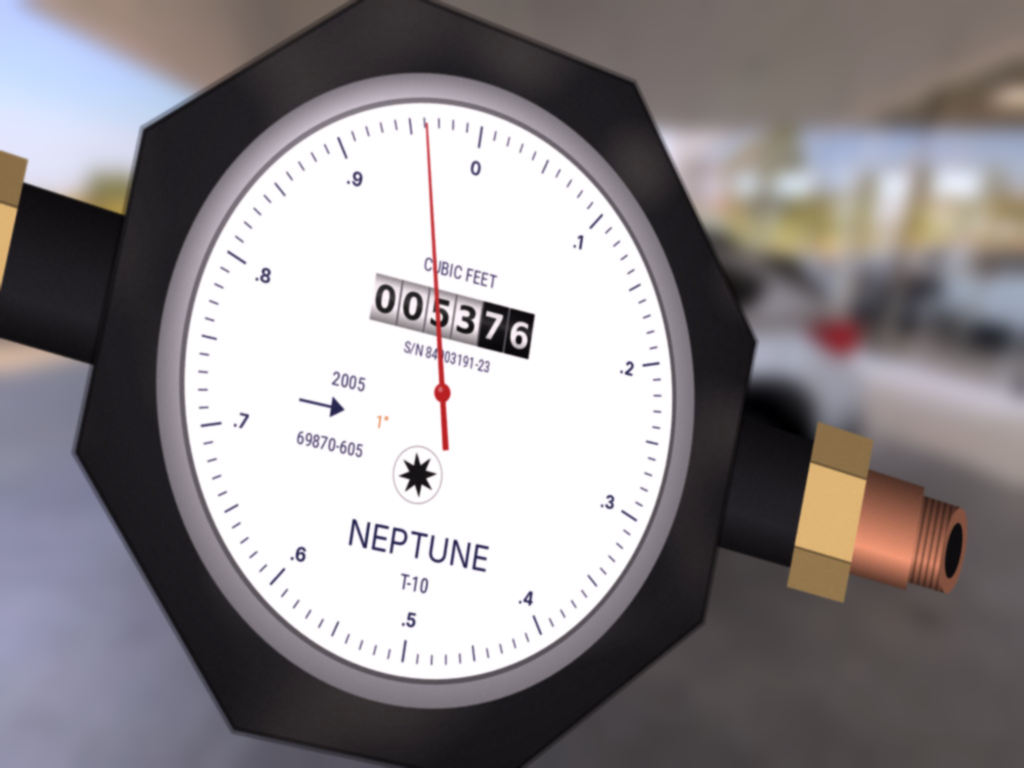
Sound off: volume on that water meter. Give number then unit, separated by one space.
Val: 5375.96 ft³
